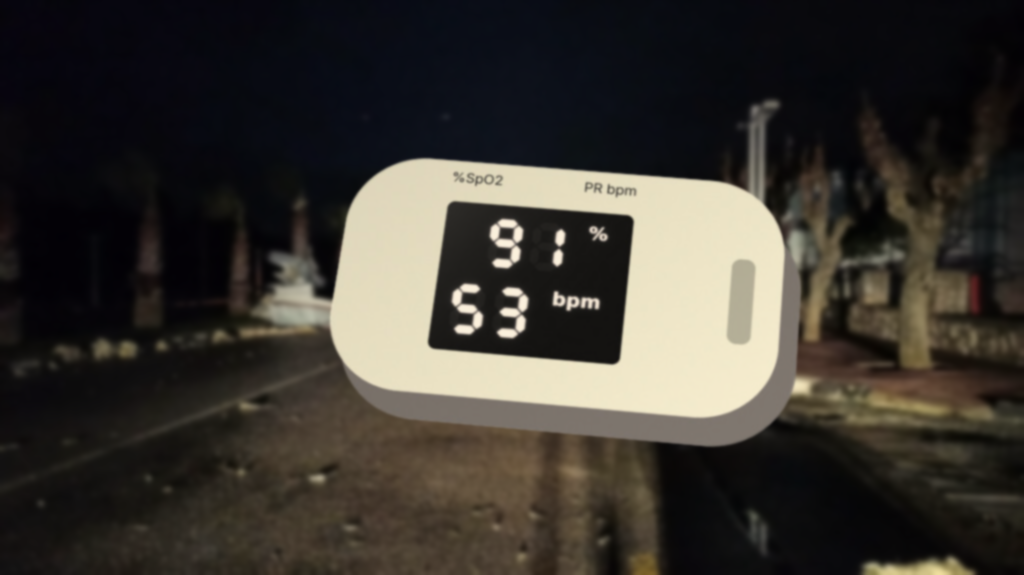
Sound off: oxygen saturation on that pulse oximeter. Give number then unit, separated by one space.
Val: 91 %
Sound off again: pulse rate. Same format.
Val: 53 bpm
